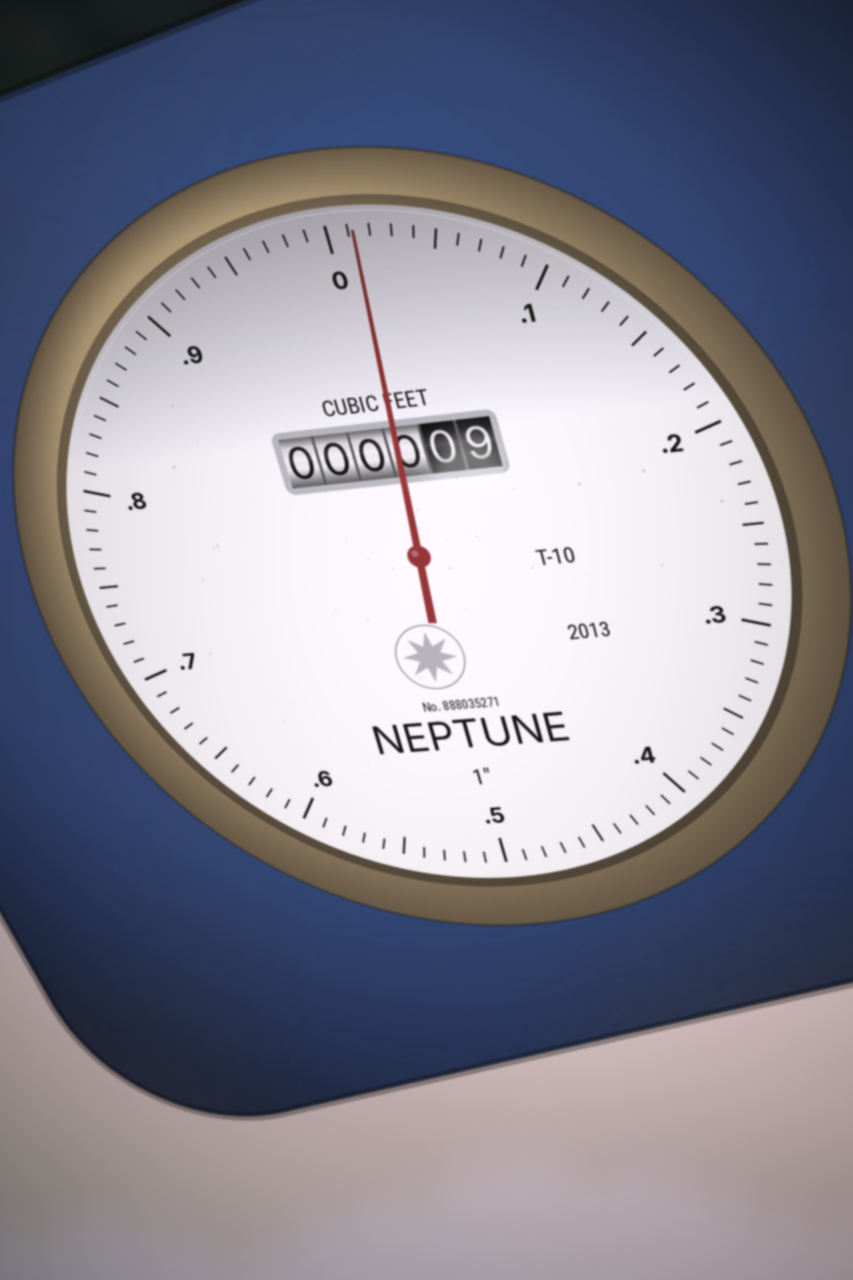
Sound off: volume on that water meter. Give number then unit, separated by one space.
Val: 9.01 ft³
